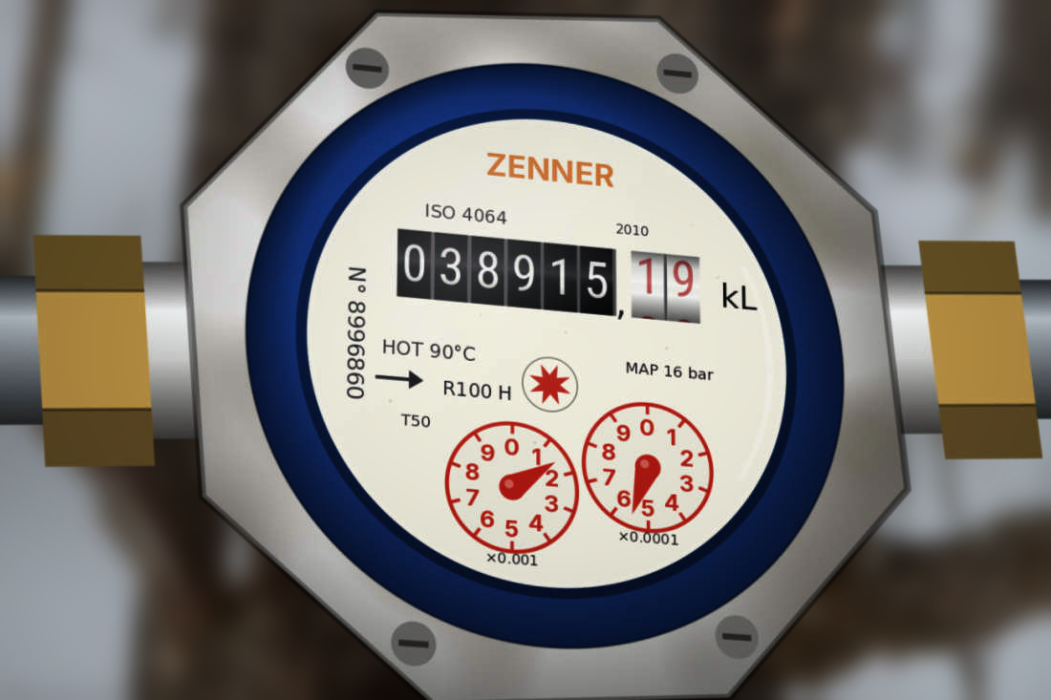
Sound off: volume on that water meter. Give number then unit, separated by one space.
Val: 38915.1915 kL
